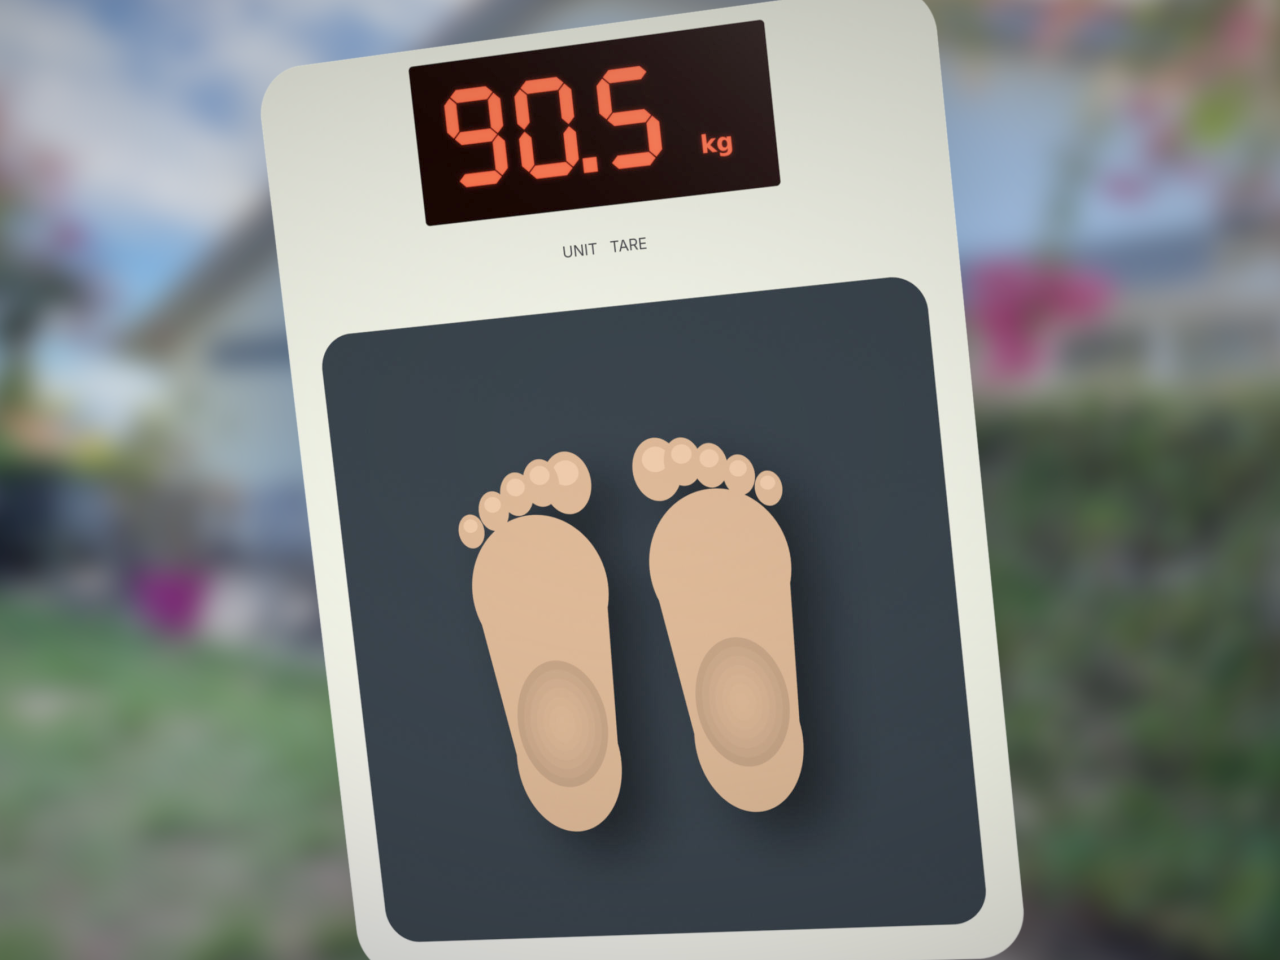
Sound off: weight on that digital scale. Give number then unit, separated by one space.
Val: 90.5 kg
